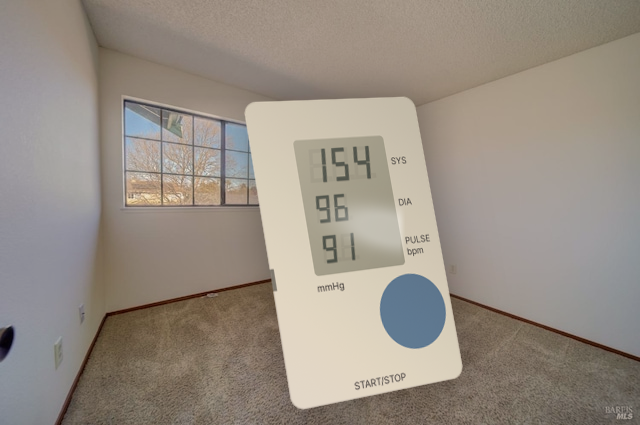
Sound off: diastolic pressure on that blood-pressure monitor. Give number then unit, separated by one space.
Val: 96 mmHg
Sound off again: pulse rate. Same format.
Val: 91 bpm
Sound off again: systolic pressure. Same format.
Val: 154 mmHg
